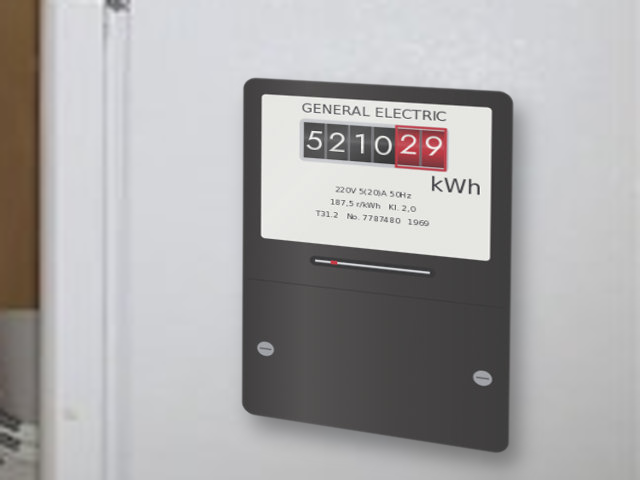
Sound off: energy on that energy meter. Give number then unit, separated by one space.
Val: 5210.29 kWh
